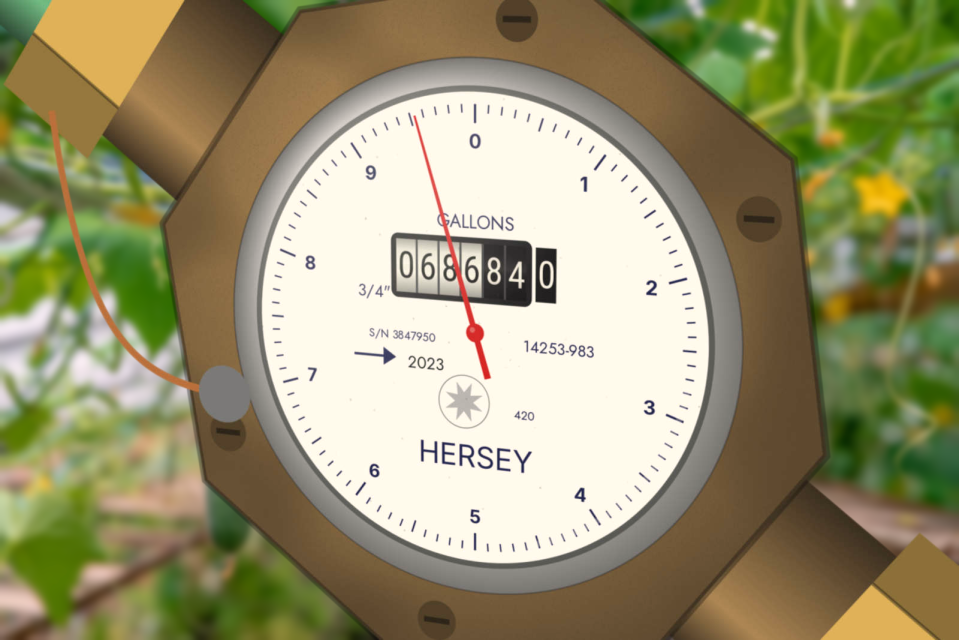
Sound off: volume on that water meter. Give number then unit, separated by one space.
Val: 686839.5 gal
